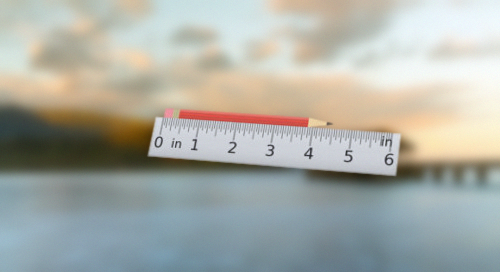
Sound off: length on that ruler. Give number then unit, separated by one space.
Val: 4.5 in
